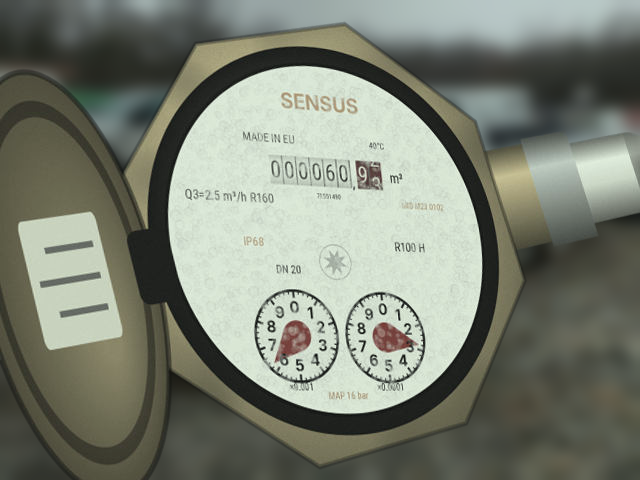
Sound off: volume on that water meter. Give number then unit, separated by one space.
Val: 60.9262 m³
